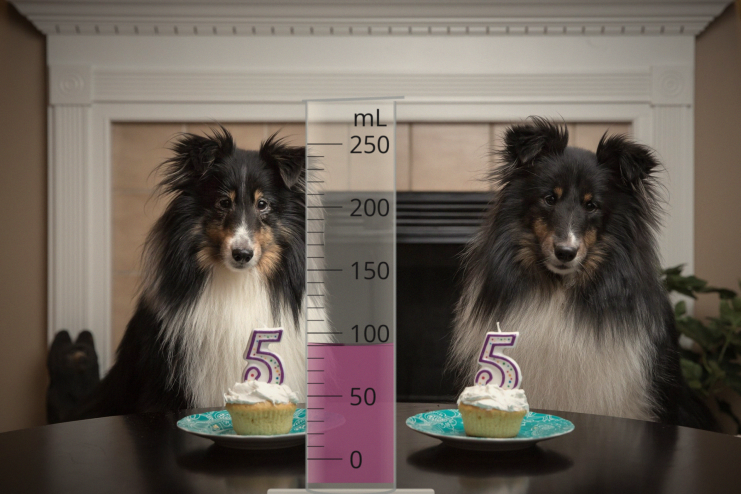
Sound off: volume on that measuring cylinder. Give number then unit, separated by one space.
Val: 90 mL
